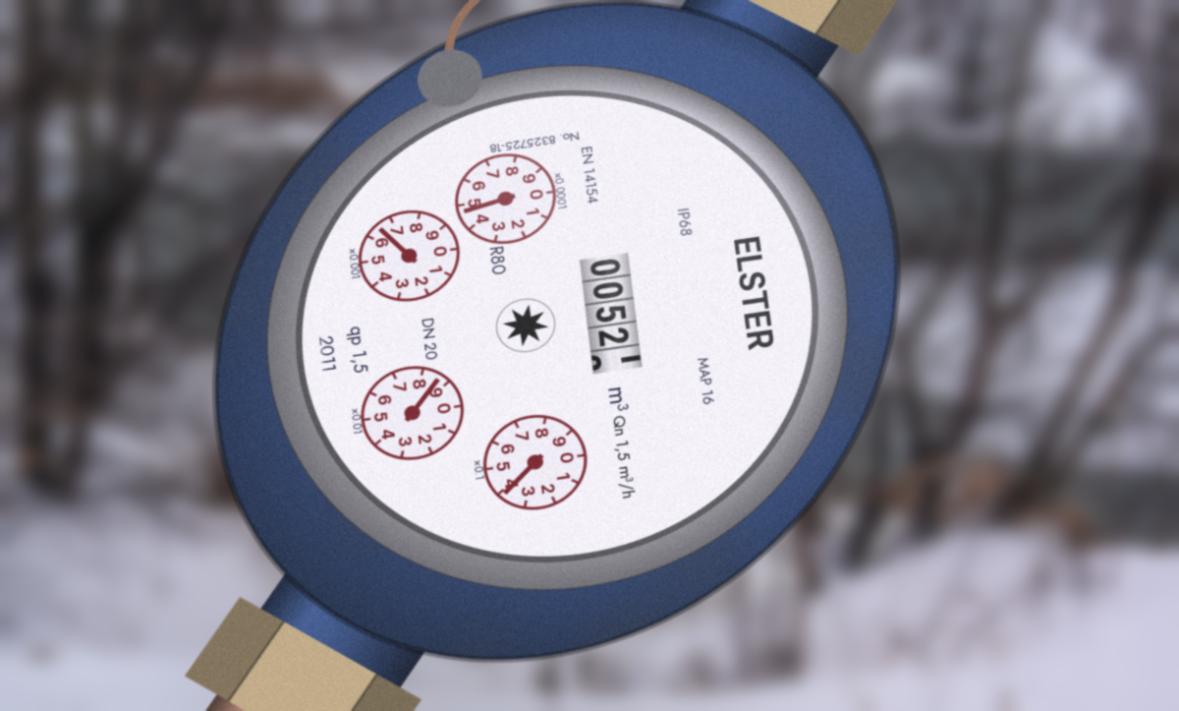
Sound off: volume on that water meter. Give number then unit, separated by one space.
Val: 521.3864 m³
